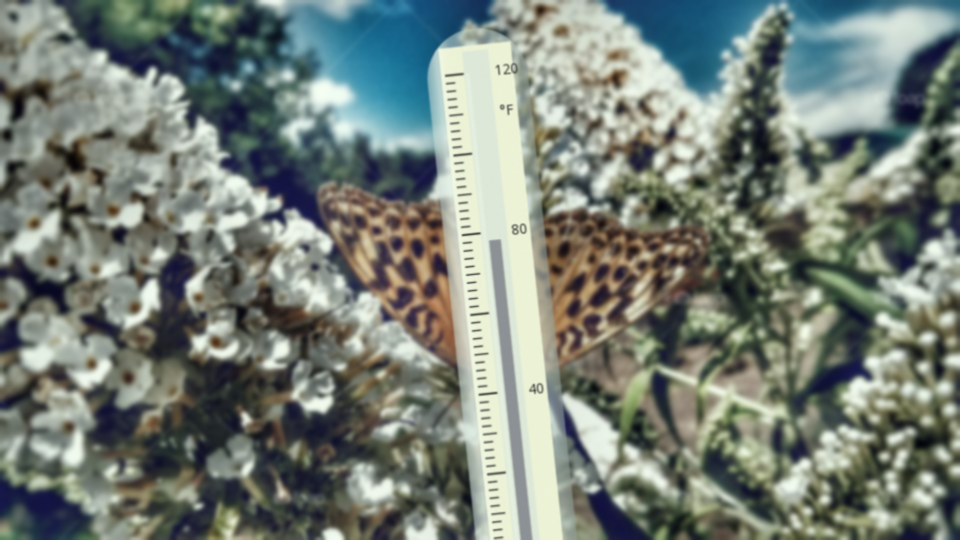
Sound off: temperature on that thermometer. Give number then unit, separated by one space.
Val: 78 °F
